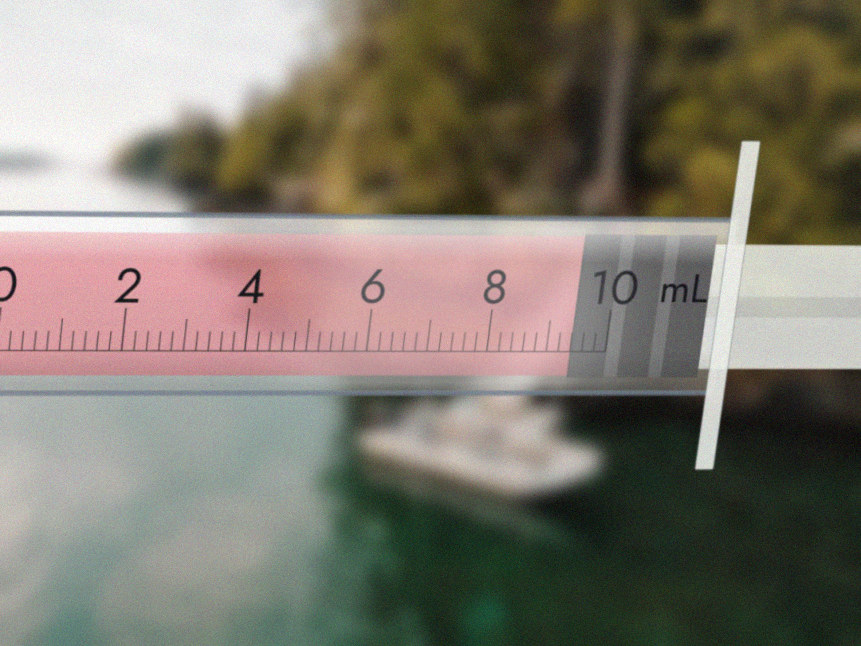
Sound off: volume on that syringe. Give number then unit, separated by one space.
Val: 9.4 mL
